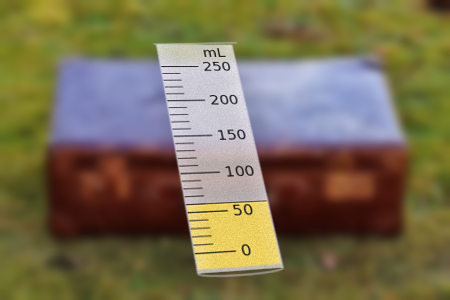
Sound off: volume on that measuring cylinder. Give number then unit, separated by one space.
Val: 60 mL
